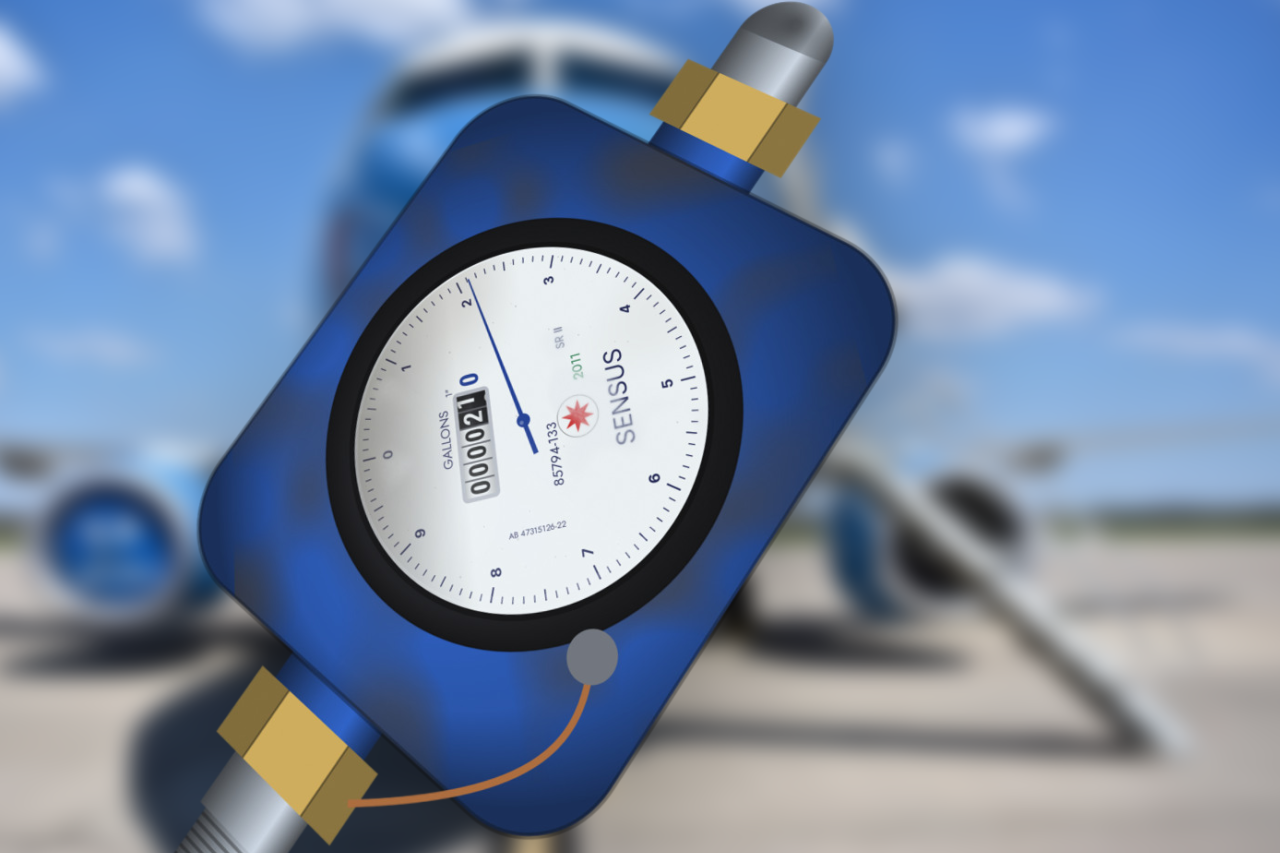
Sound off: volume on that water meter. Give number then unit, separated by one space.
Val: 212.1 gal
